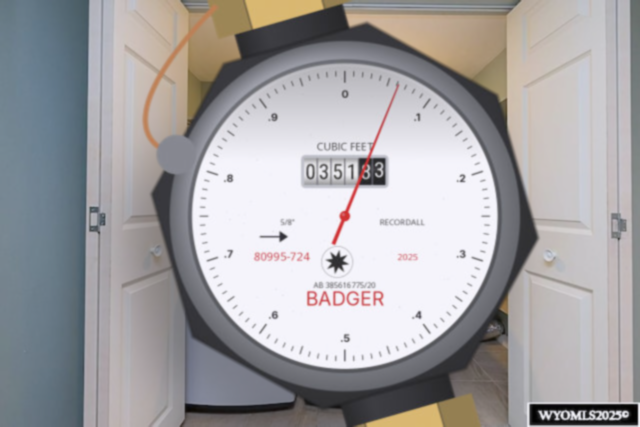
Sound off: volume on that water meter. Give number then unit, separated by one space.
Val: 35183.06 ft³
